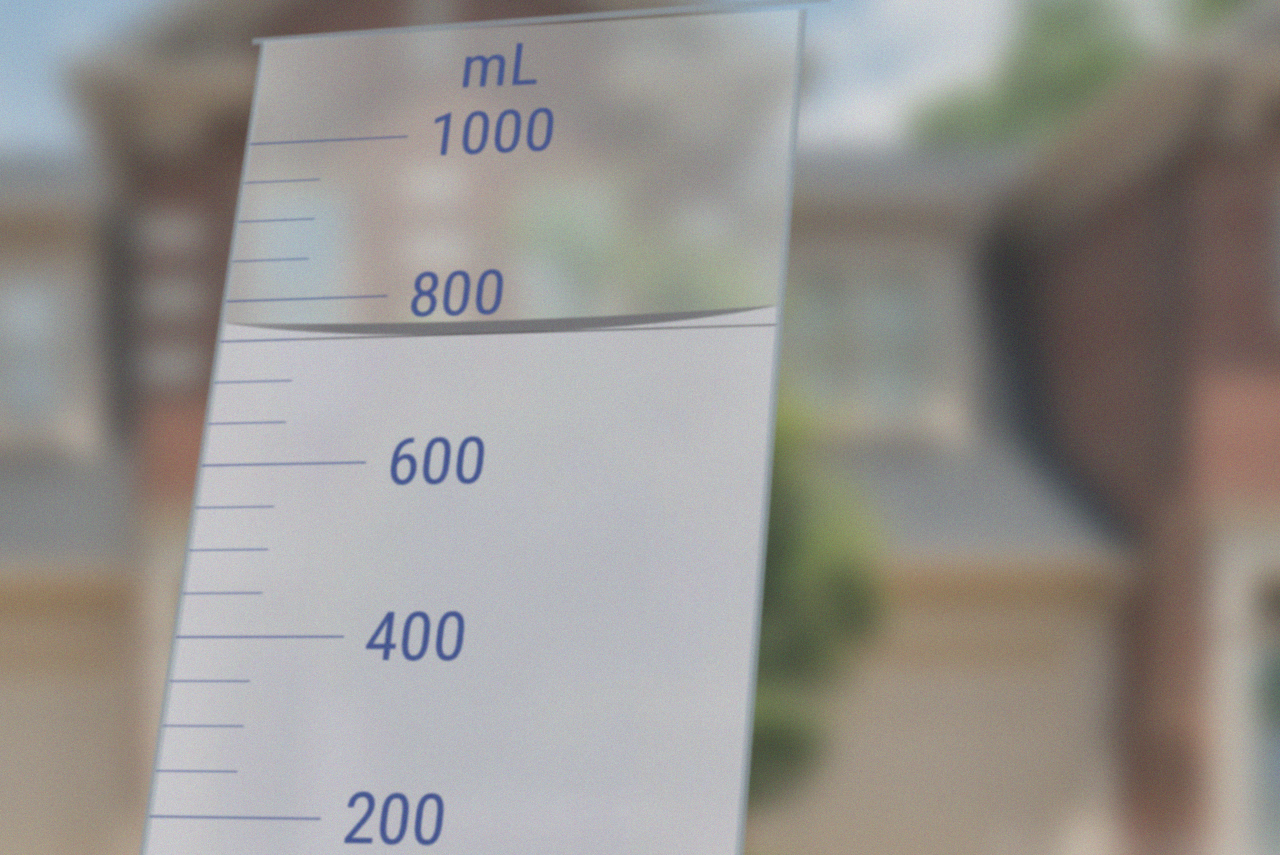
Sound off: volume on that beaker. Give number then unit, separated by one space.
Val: 750 mL
